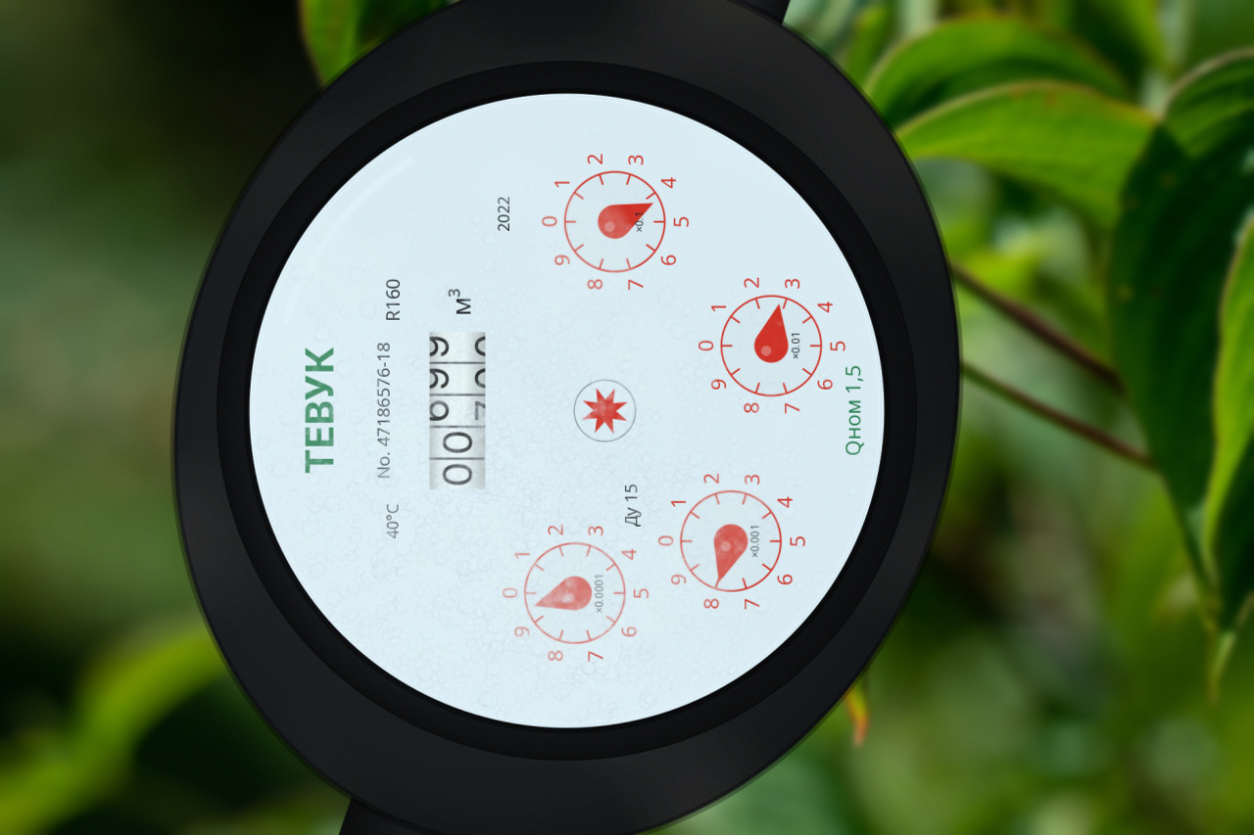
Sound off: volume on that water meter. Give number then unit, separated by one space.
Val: 699.4279 m³
